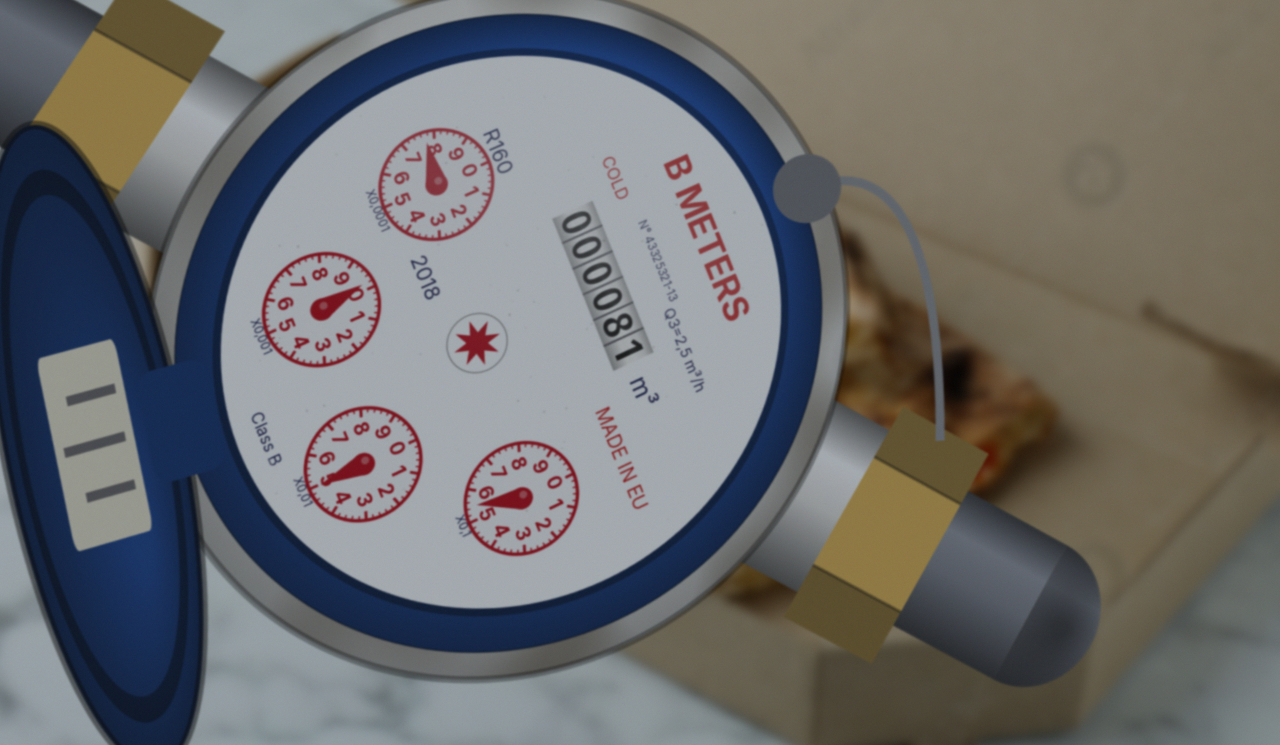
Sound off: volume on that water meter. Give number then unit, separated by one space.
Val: 81.5497 m³
